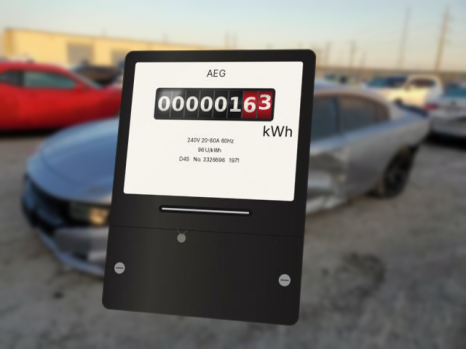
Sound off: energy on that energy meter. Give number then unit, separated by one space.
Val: 1.63 kWh
